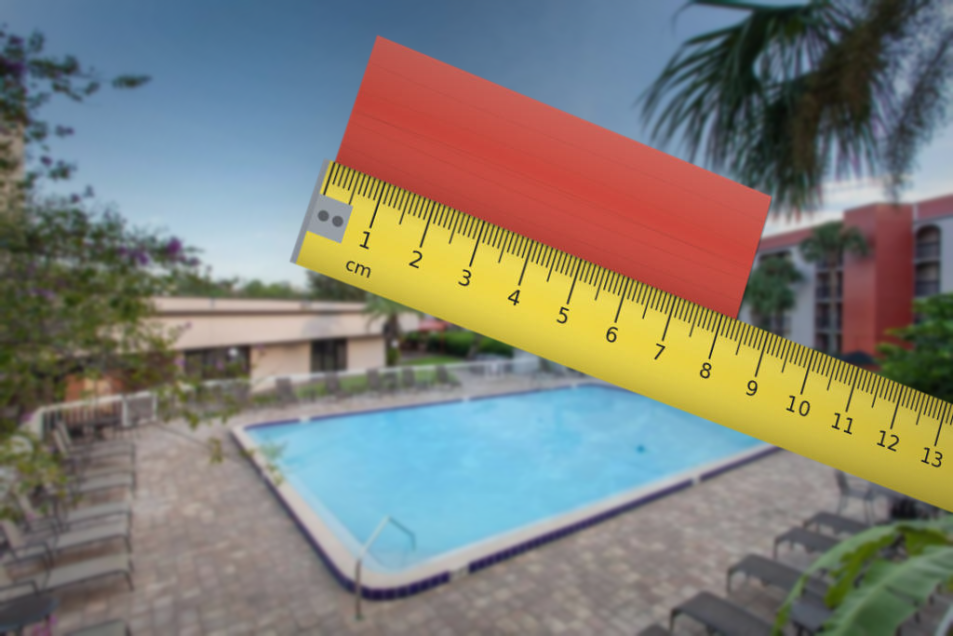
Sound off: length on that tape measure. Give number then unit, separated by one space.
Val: 8.3 cm
